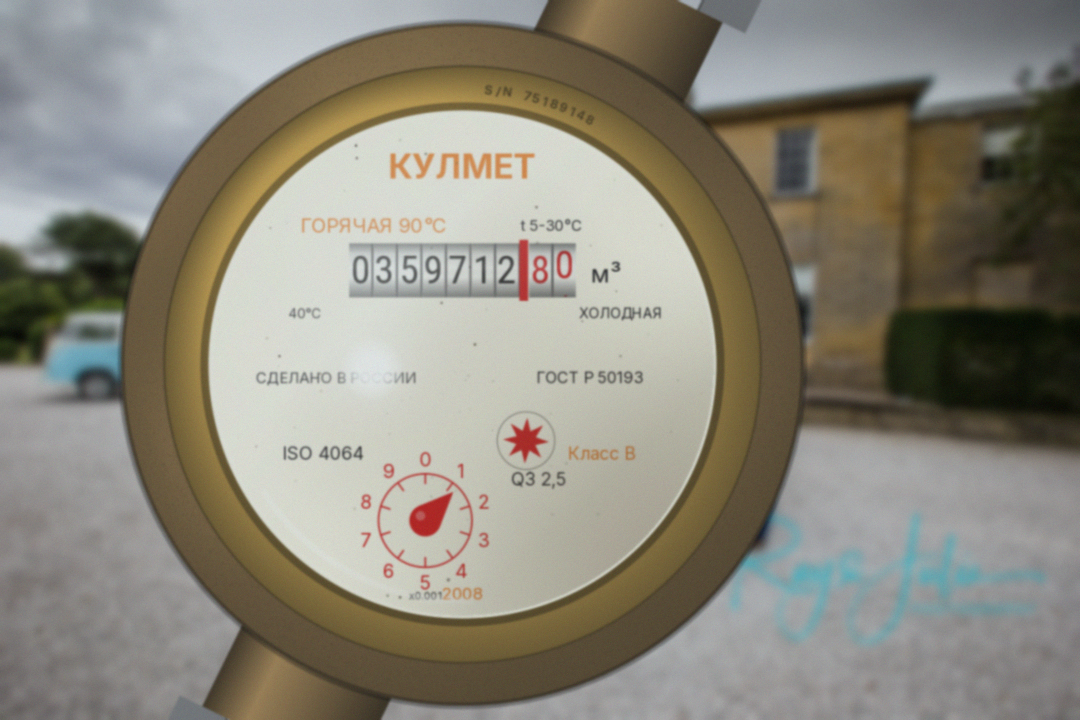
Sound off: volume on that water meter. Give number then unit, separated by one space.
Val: 359712.801 m³
